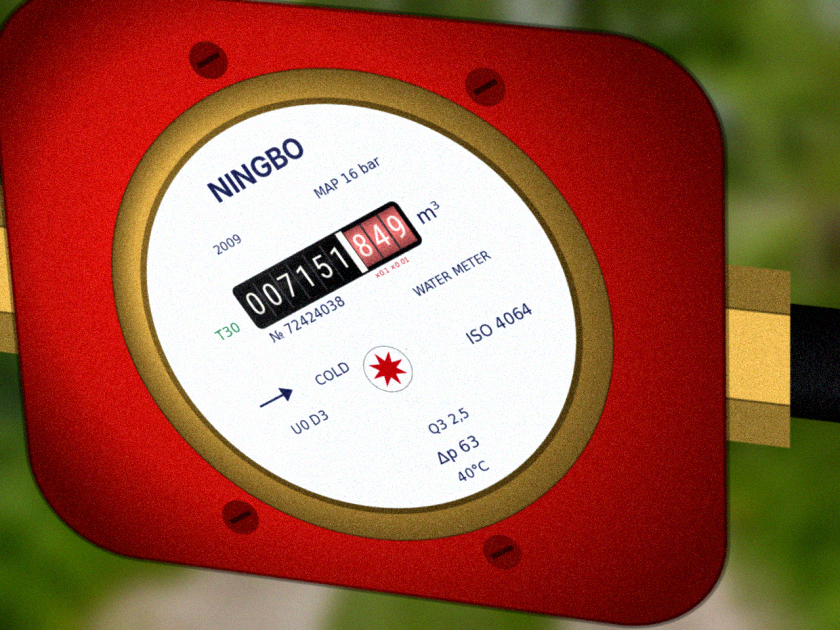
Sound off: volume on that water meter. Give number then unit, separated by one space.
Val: 7151.849 m³
